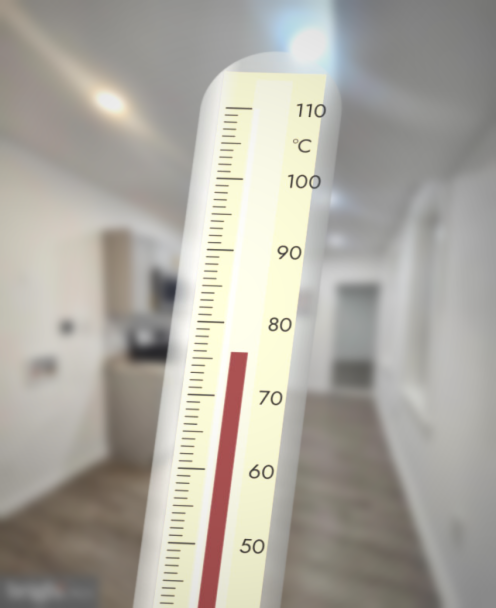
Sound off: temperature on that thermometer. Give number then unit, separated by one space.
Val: 76 °C
